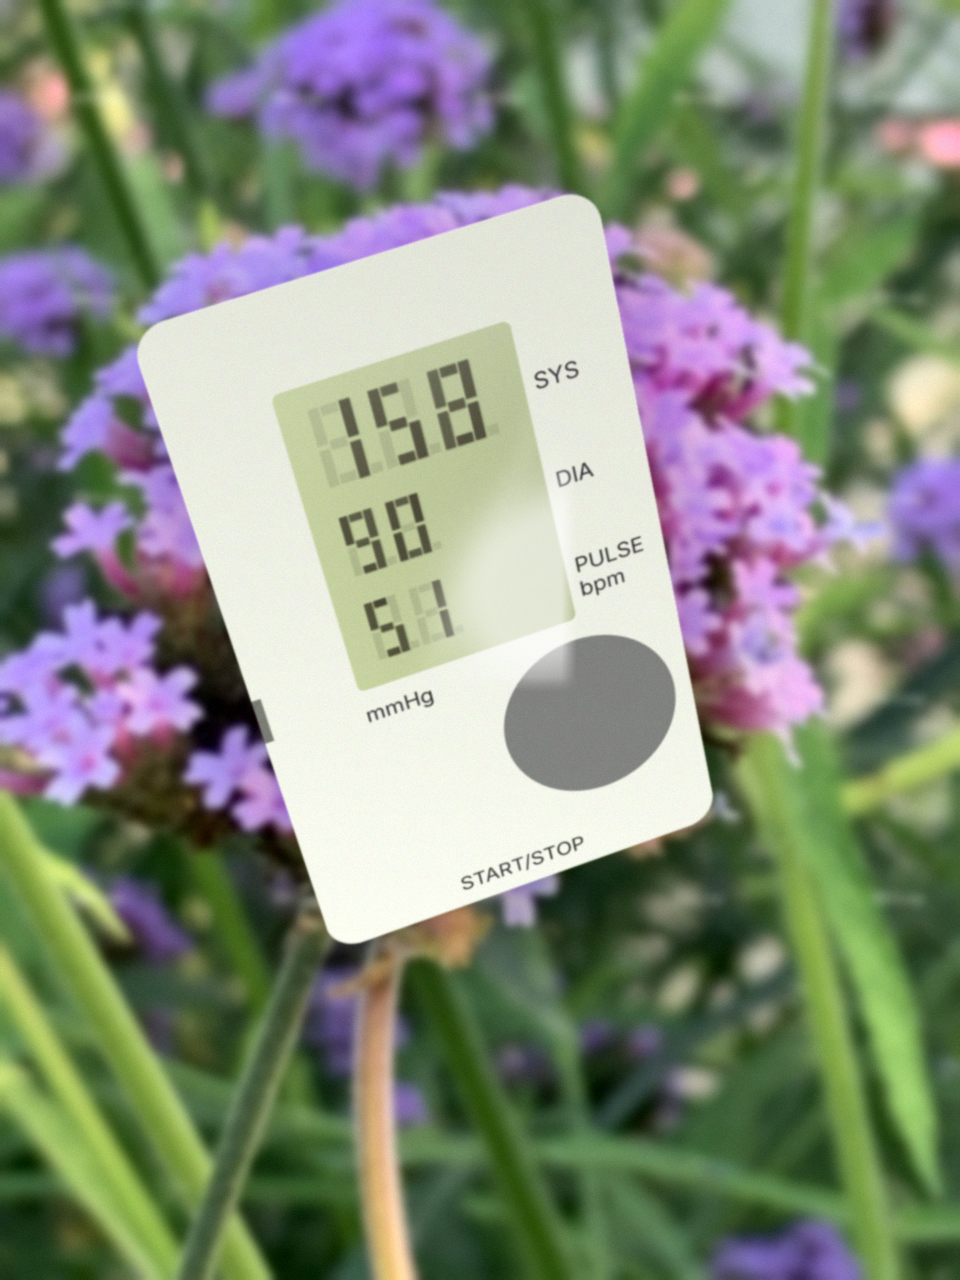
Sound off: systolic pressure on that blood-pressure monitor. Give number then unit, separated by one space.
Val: 158 mmHg
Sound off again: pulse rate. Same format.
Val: 51 bpm
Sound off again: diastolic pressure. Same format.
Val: 90 mmHg
